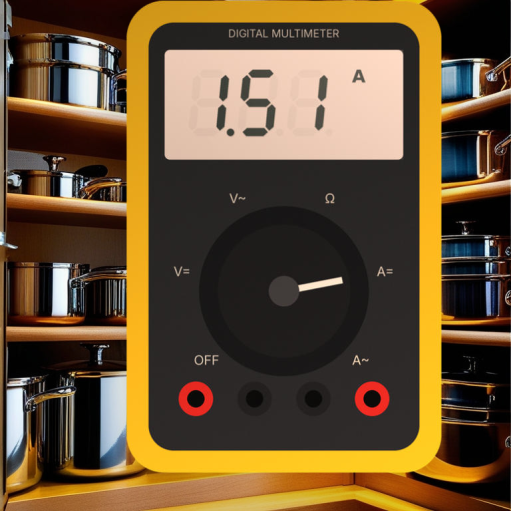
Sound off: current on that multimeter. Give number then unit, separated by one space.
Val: 1.51 A
